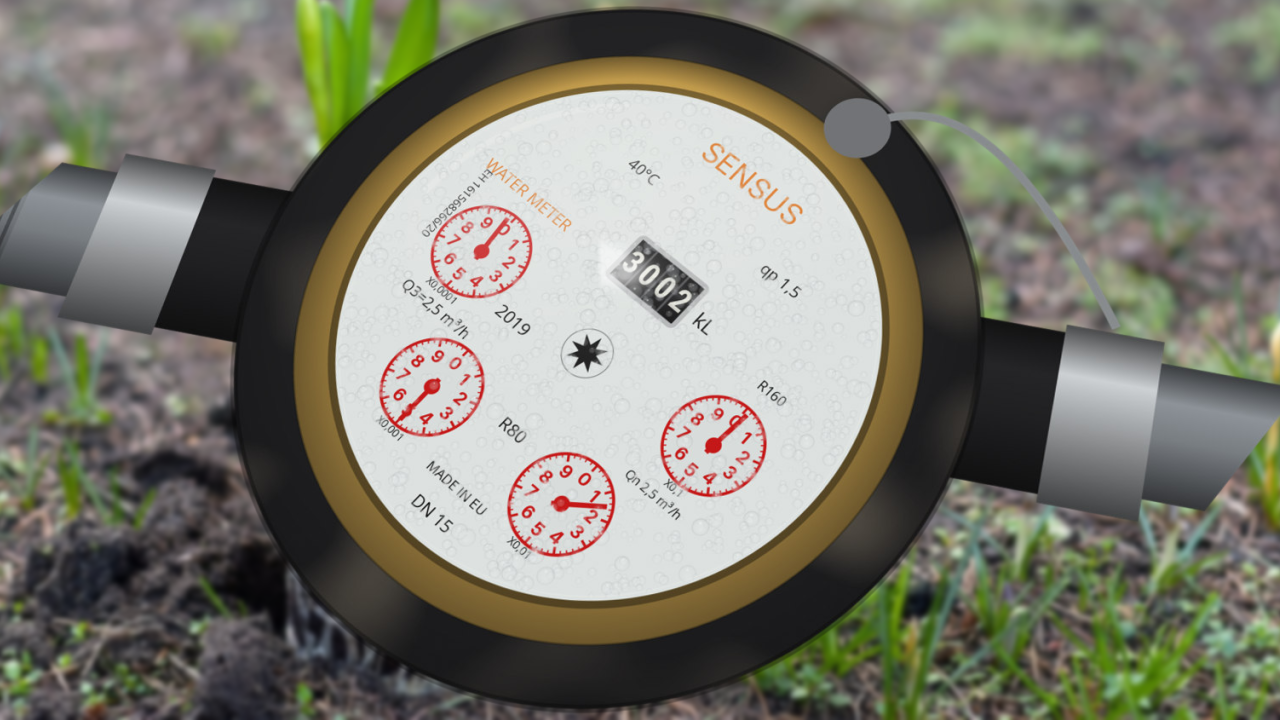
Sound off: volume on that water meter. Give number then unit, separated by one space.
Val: 3002.0149 kL
